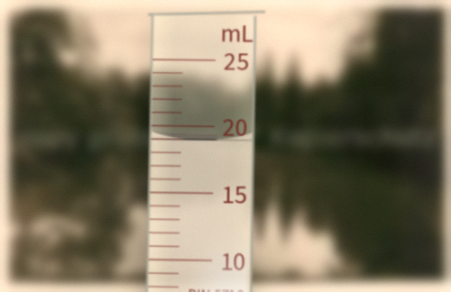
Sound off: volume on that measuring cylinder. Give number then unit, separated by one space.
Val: 19 mL
